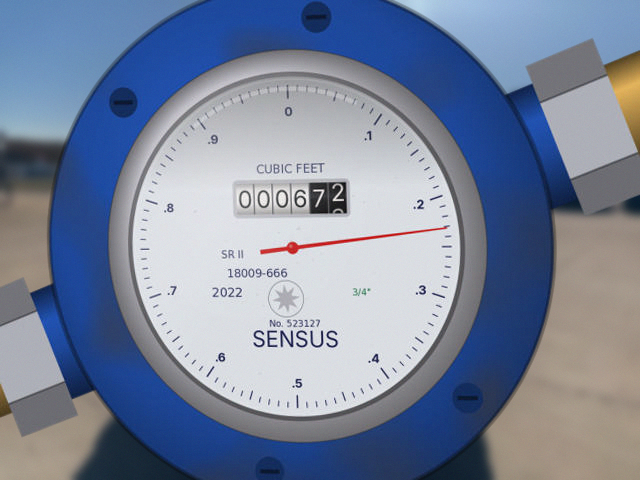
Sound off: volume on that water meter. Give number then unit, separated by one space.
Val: 672.23 ft³
